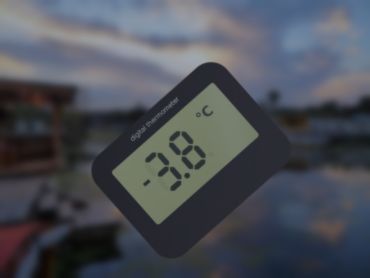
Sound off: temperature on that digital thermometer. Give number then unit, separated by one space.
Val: -3.8 °C
